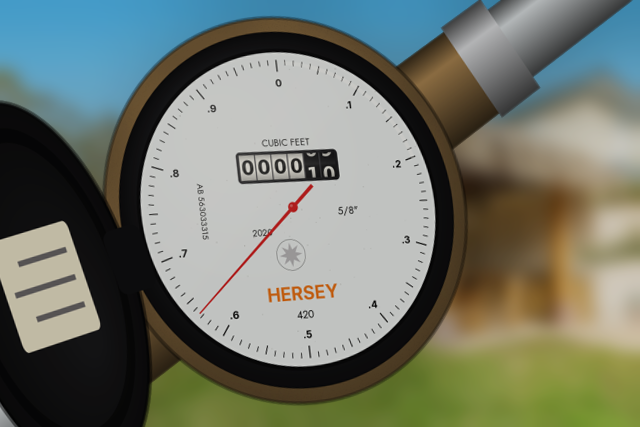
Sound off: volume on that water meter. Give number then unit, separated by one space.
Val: 9.63 ft³
